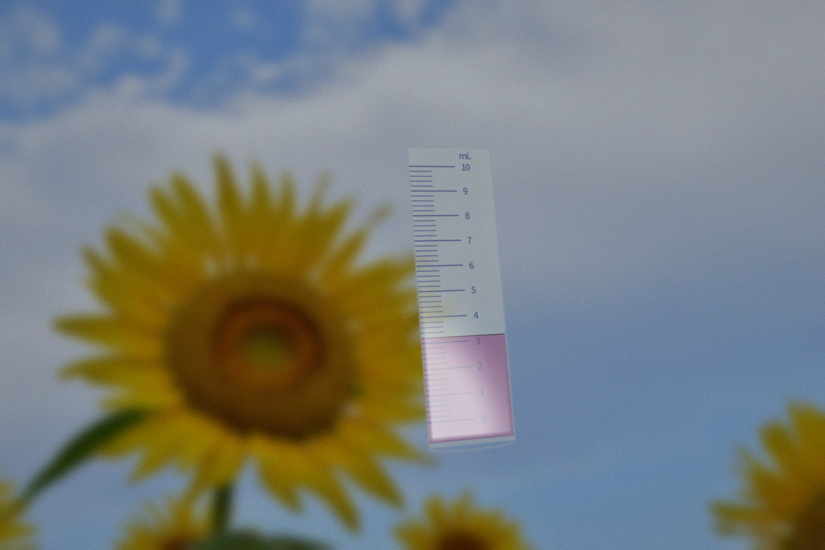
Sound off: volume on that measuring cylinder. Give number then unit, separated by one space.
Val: 3.2 mL
